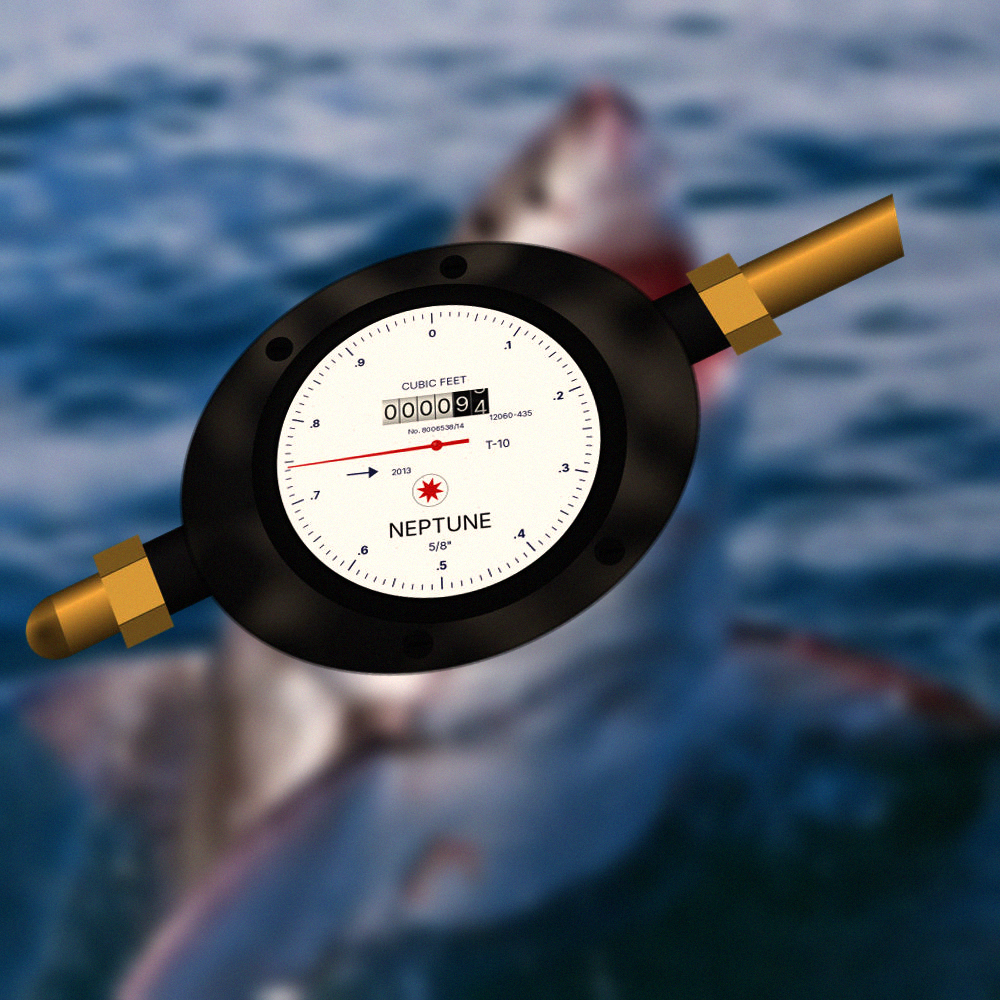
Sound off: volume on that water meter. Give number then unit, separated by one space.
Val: 93.74 ft³
